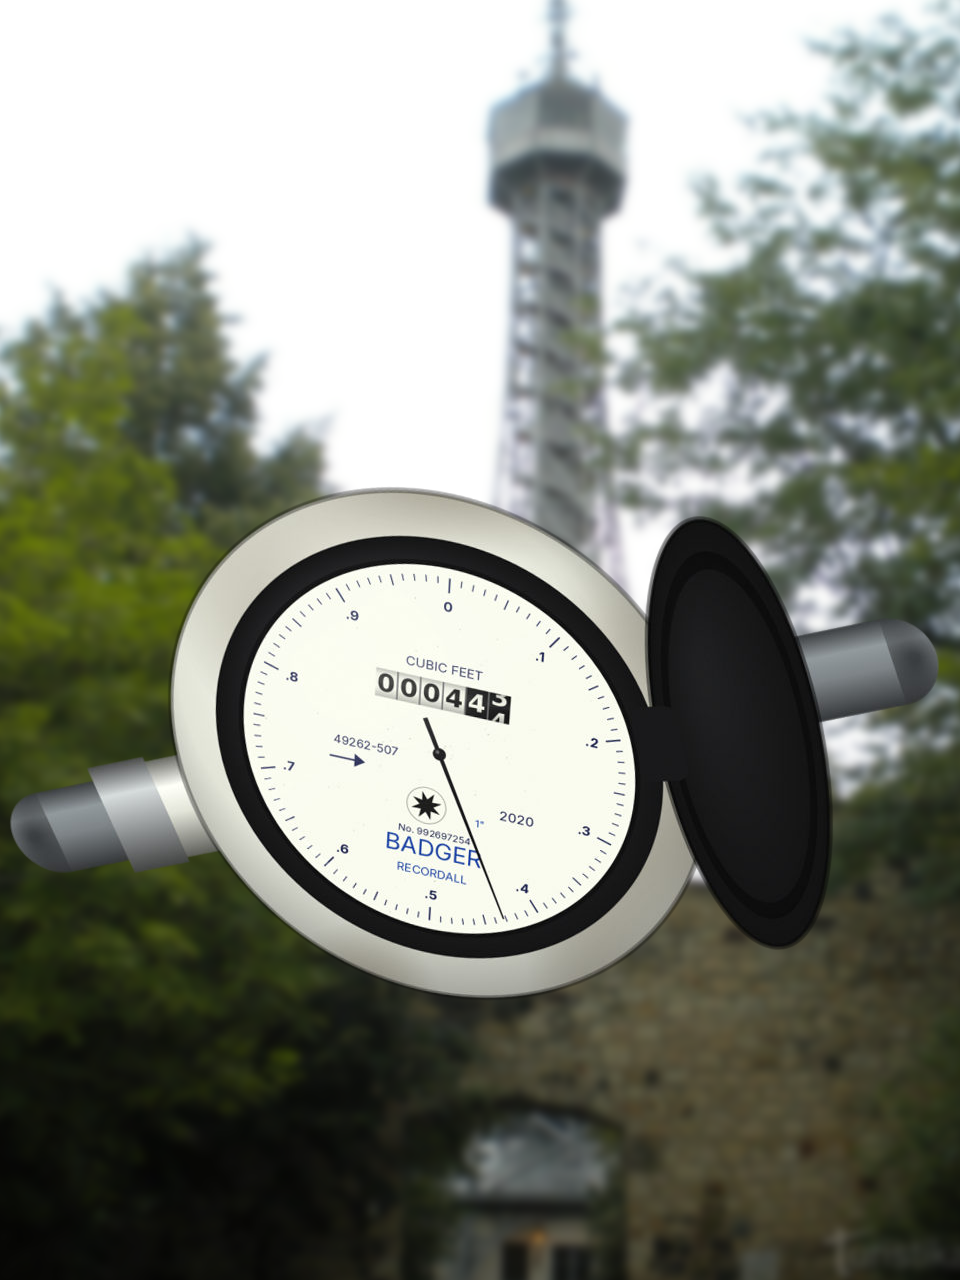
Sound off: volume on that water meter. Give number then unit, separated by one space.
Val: 443.43 ft³
